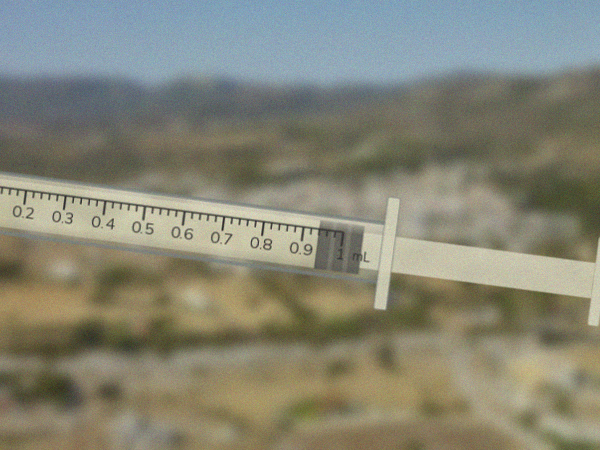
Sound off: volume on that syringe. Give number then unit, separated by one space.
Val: 0.94 mL
